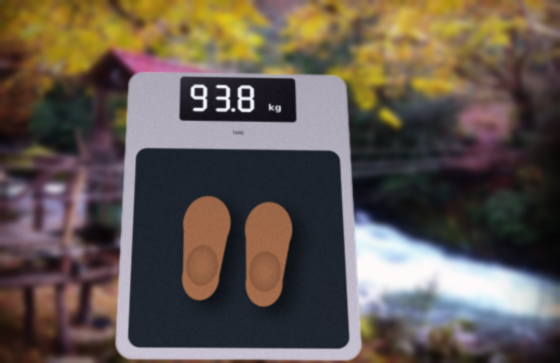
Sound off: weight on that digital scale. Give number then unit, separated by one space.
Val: 93.8 kg
